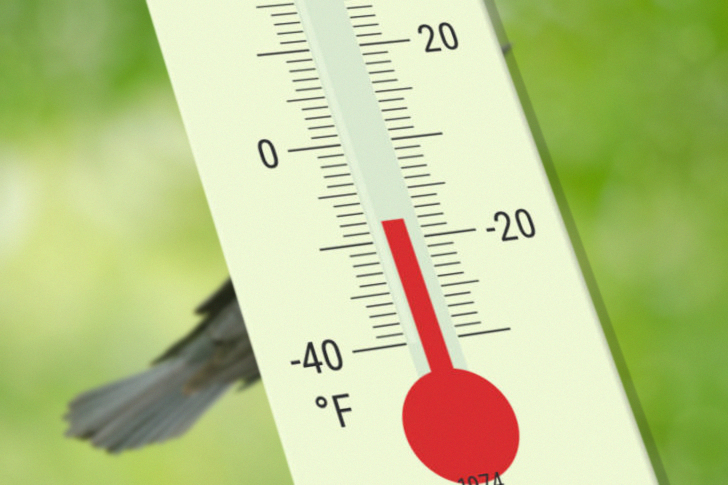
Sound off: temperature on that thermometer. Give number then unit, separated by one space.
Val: -16 °F
